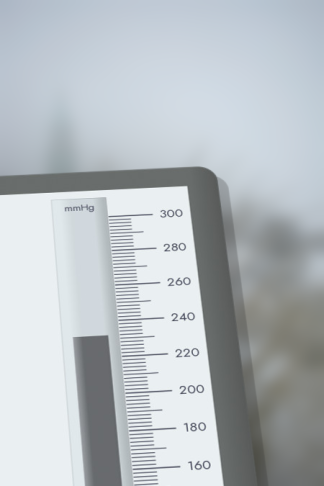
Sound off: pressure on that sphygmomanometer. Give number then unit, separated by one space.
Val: 232 mmHg
